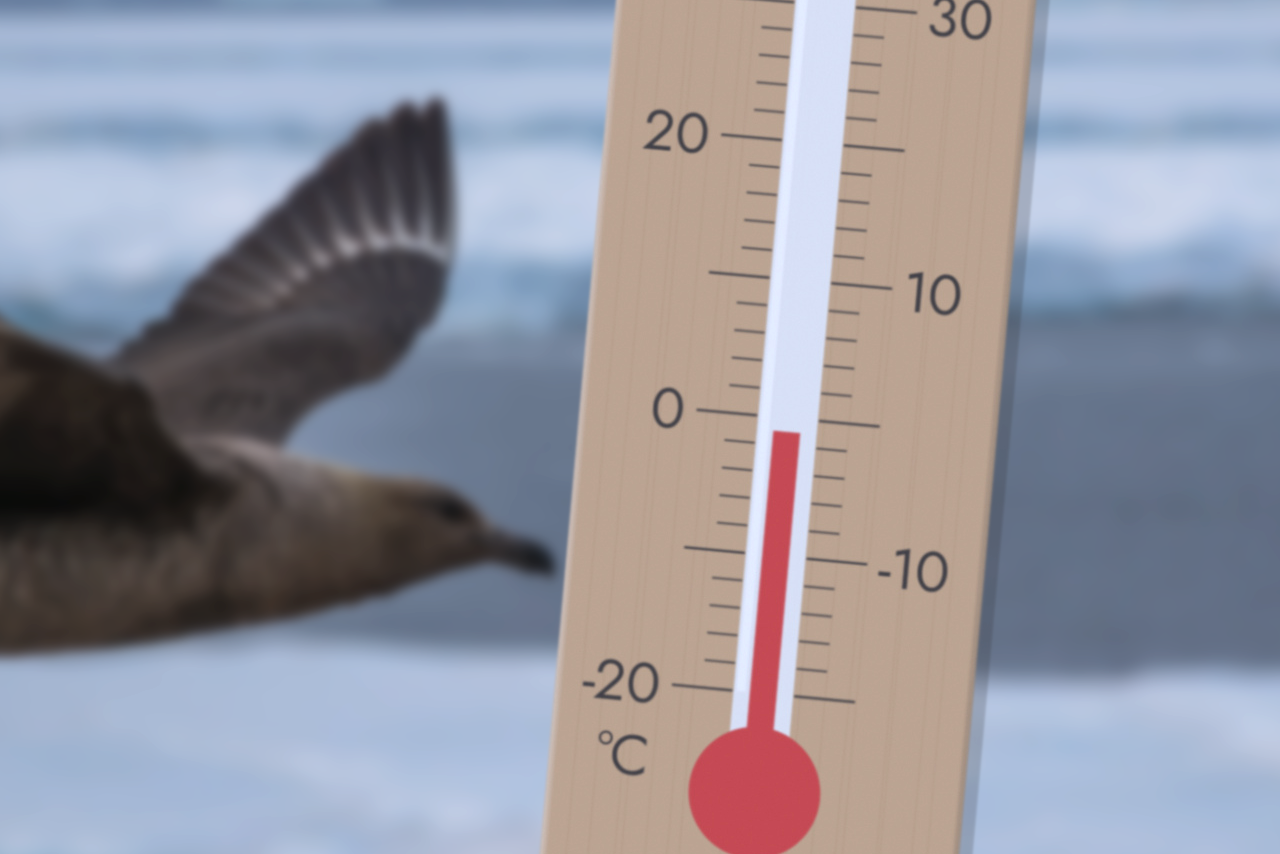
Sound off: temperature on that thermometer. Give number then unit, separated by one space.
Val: -1 °C
